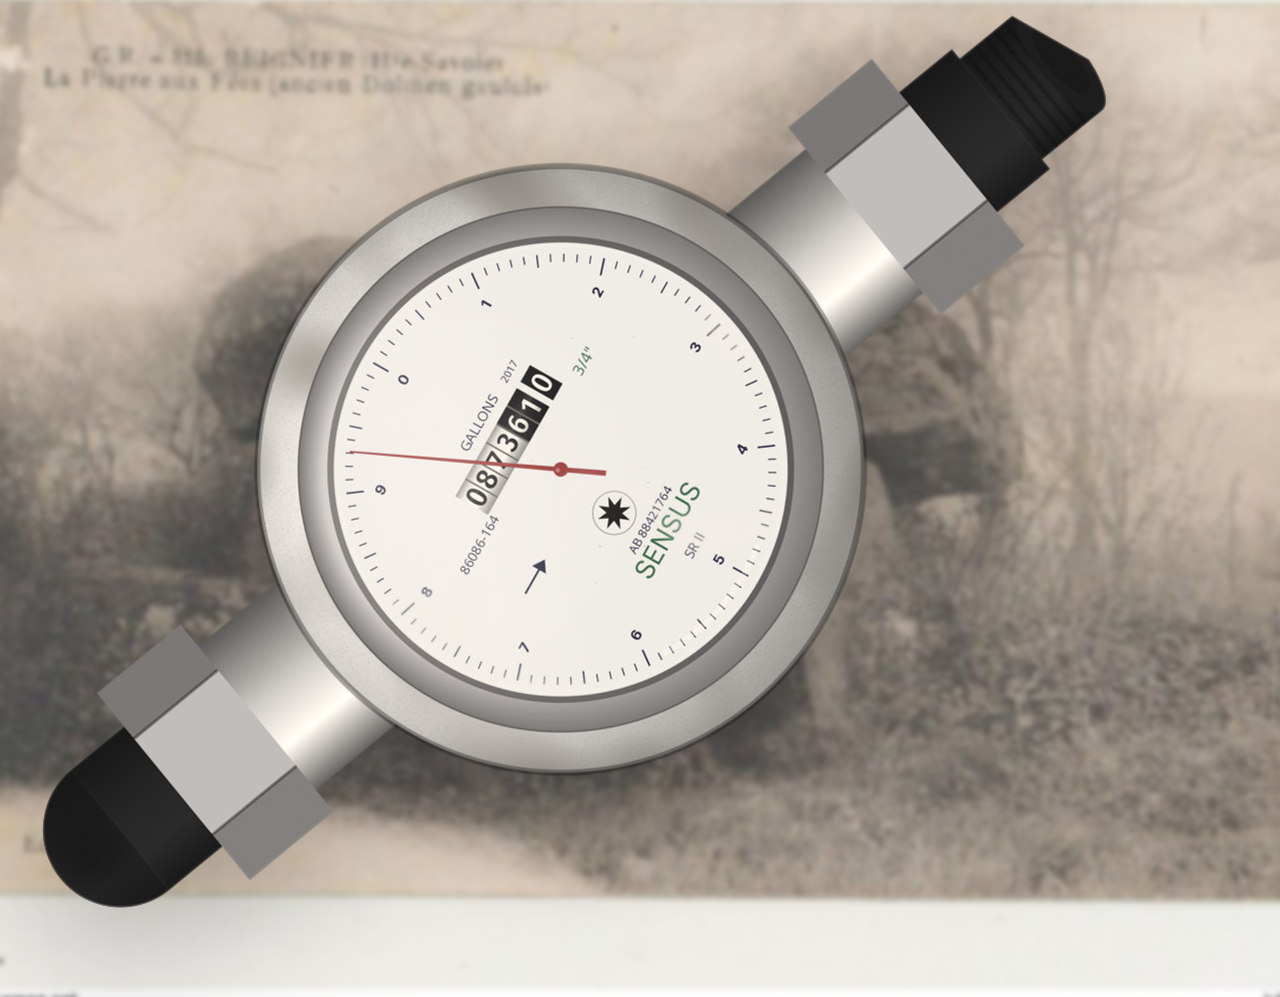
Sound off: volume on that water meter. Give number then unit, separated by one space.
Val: 873609.3 gal
